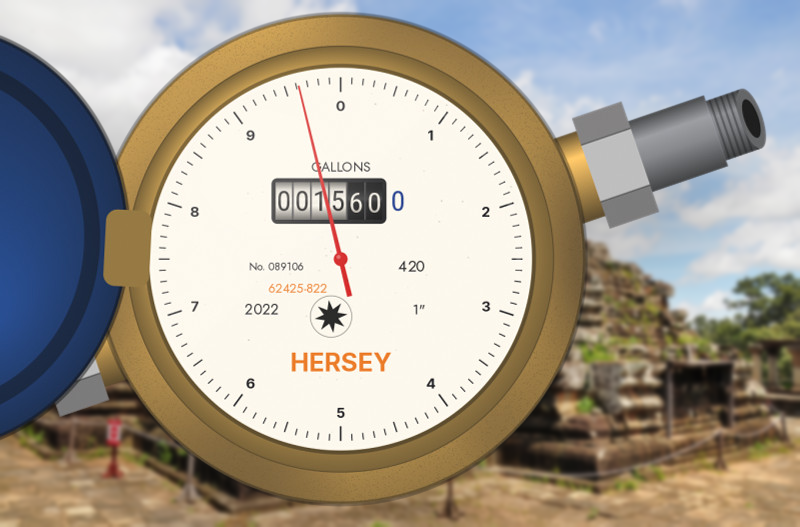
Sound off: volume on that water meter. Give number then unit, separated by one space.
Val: 15599.6 gal
